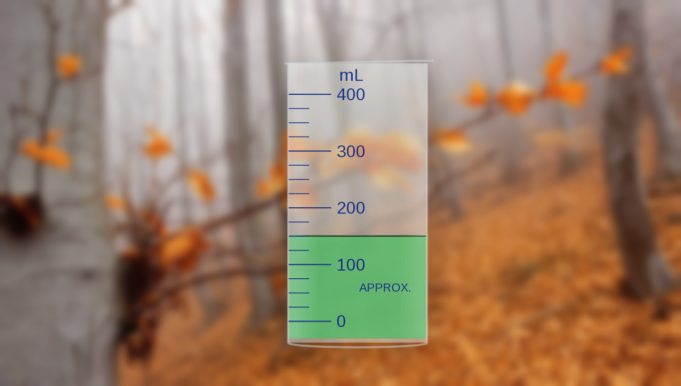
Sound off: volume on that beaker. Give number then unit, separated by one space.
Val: 150 mL
